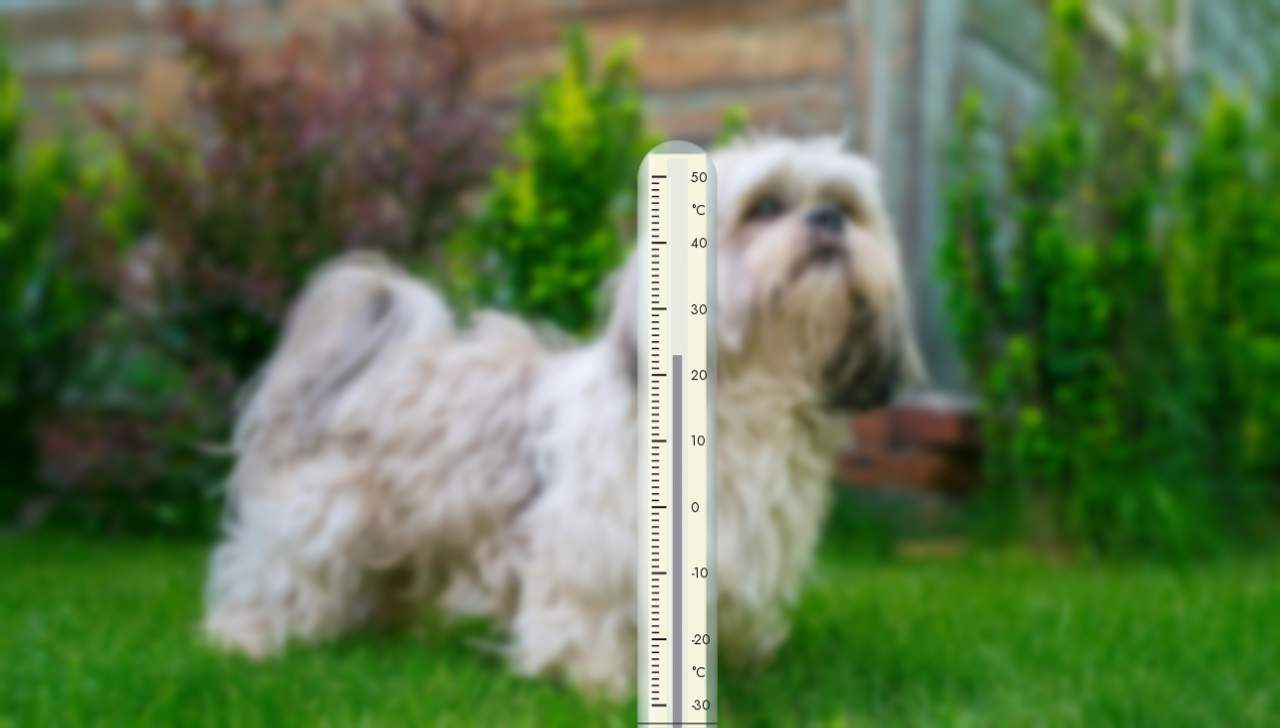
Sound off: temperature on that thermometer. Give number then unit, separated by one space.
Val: 23 °C
